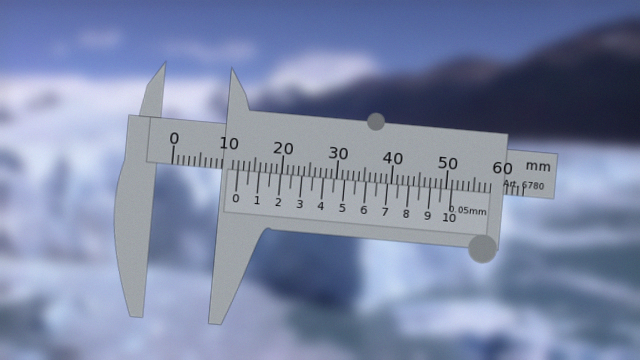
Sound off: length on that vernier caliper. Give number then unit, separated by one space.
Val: 12.0 mm
